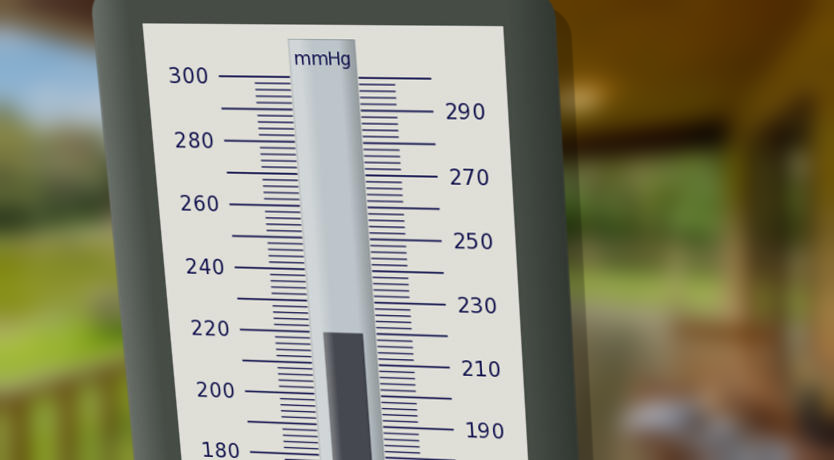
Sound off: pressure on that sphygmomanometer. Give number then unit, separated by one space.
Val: 220 mmHg
